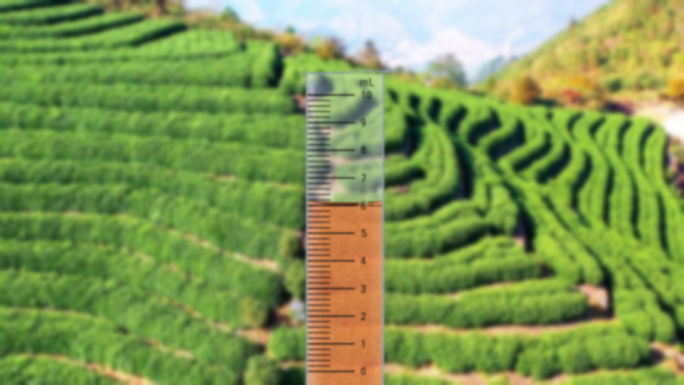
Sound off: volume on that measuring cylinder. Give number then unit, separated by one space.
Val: 6 mL
